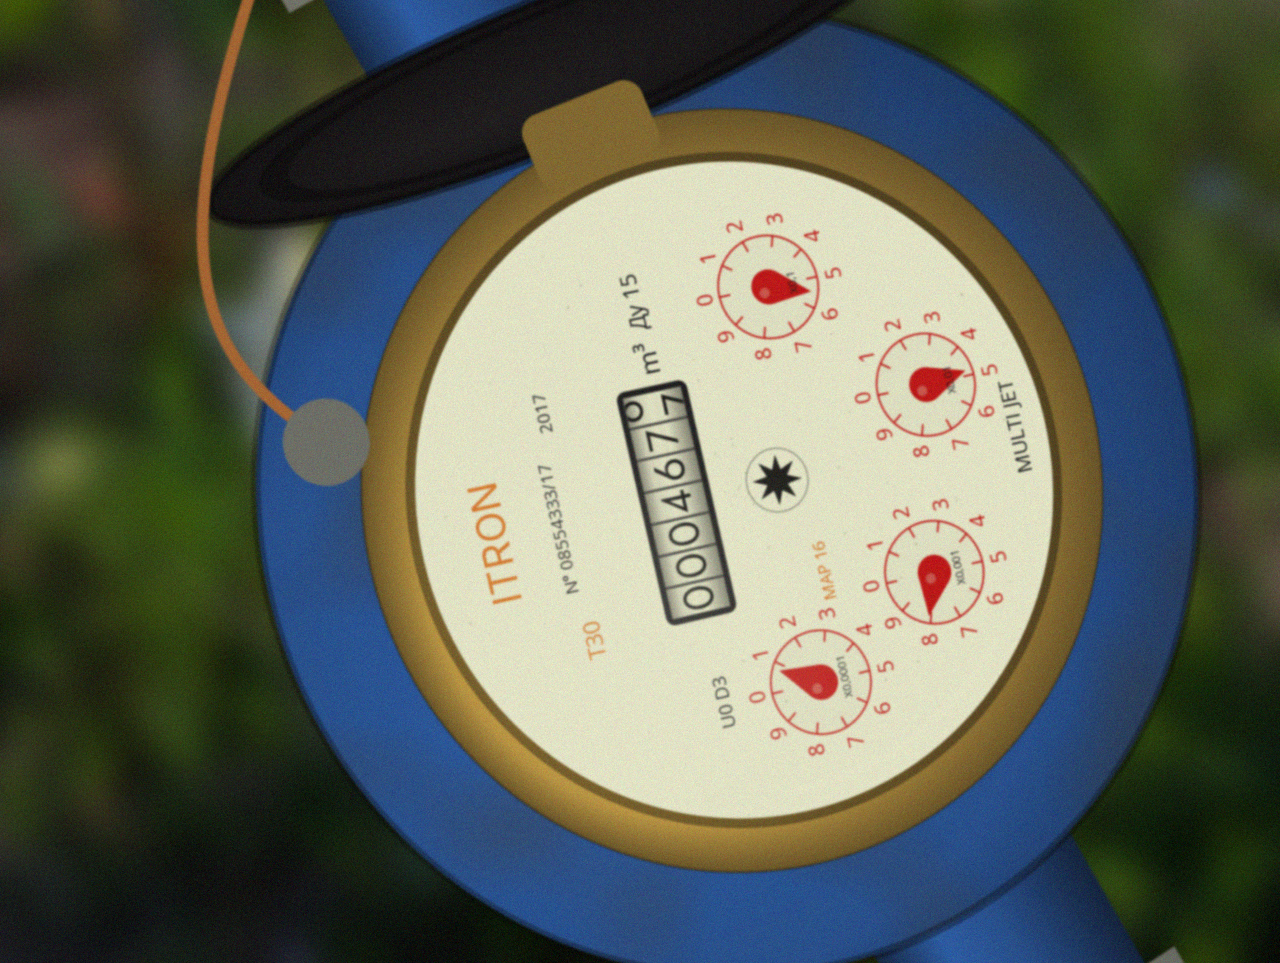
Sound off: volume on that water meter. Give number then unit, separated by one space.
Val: 4676.5480 m³
